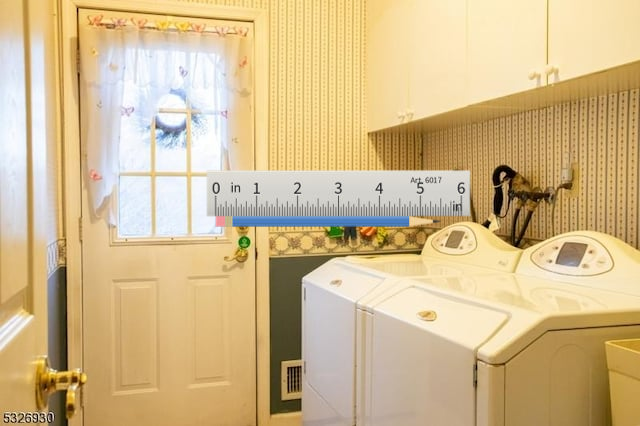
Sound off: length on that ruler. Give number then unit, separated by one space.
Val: 5.5 in
